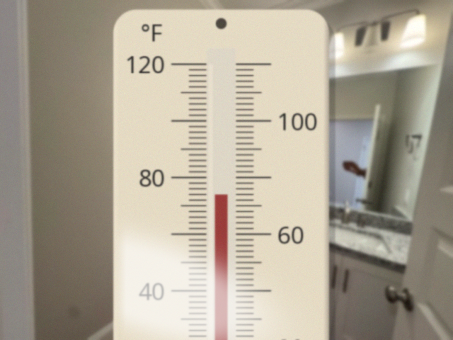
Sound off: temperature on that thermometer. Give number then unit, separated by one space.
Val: 74 °F
